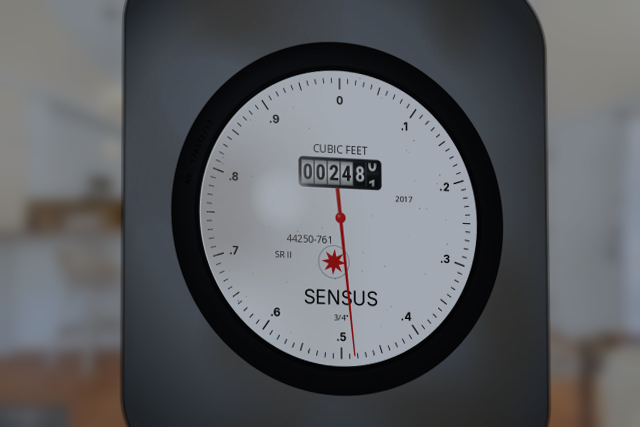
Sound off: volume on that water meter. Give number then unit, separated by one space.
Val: 2480.48 ft³
